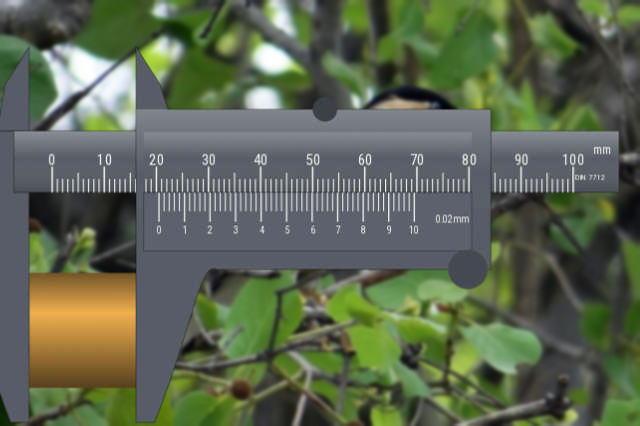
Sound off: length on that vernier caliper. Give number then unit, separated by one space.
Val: 20.5 mm
